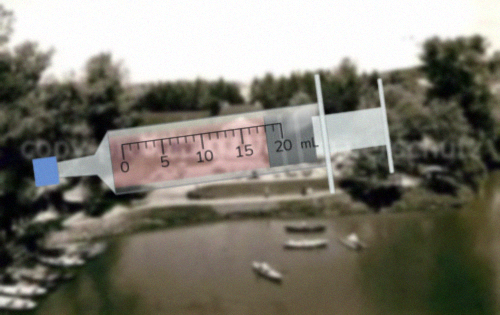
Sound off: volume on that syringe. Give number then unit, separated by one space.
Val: 18 mL
